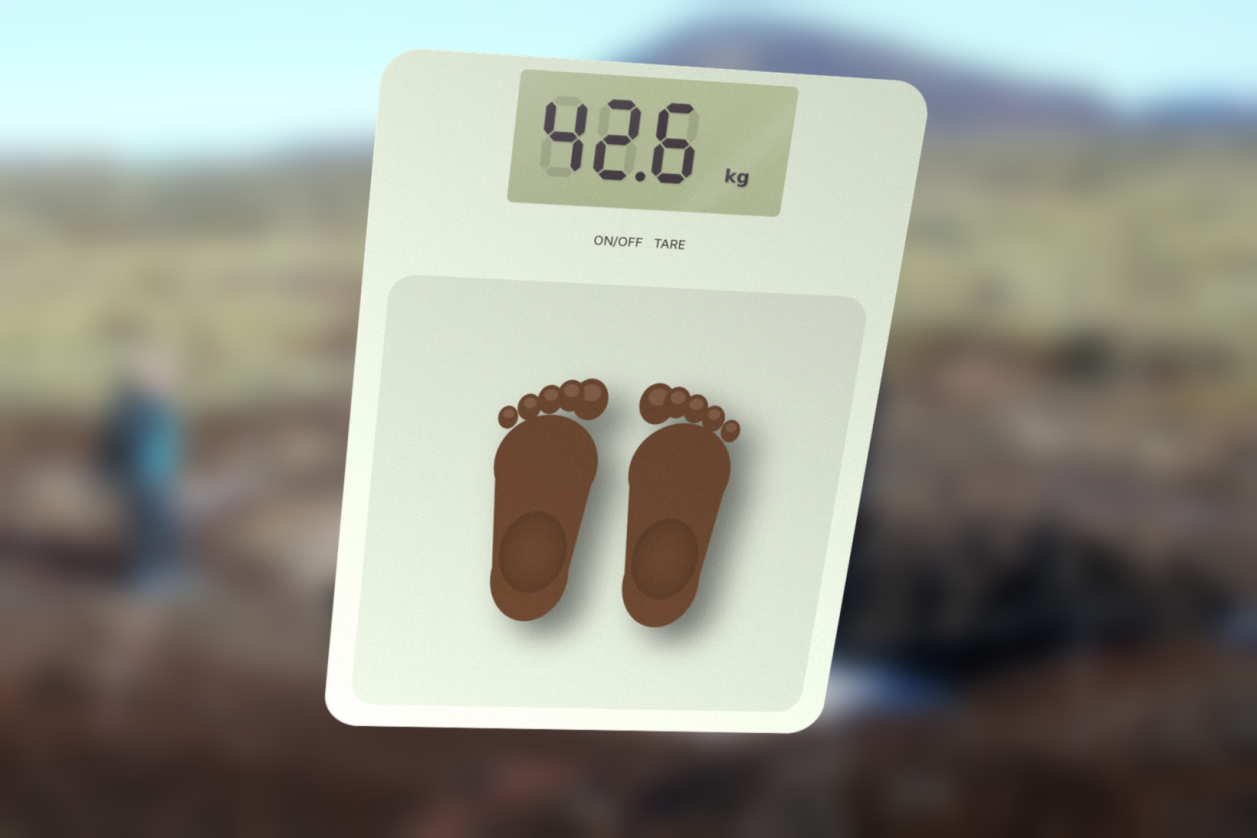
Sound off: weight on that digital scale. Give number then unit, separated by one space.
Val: 42.6 kg
